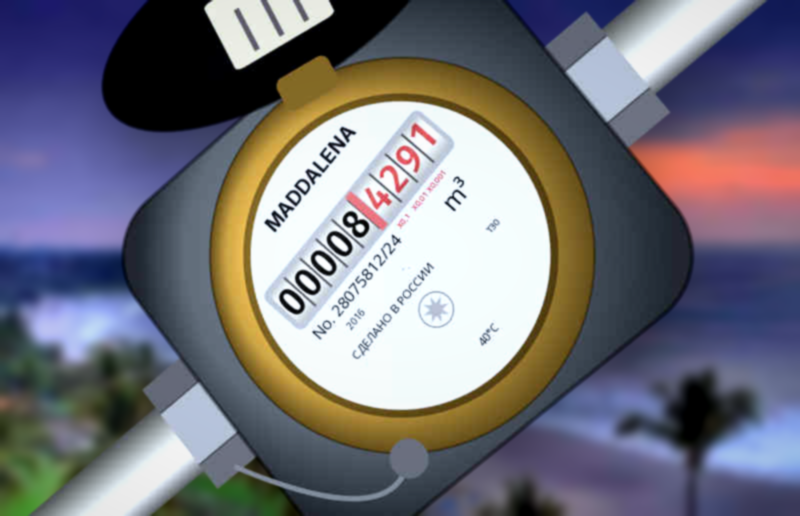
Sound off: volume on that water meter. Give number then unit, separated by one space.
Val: 8.4291 m³
